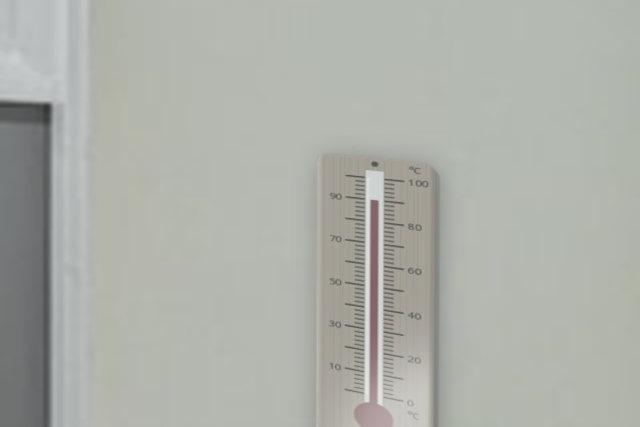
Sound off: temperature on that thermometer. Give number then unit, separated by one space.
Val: 90 °C
